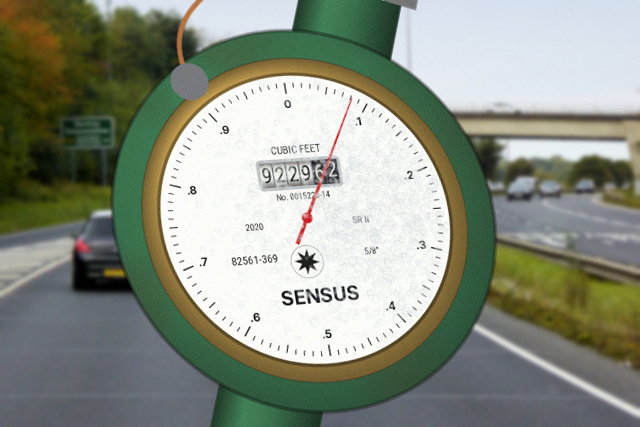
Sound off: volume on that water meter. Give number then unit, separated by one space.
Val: 922962.08 ft³
